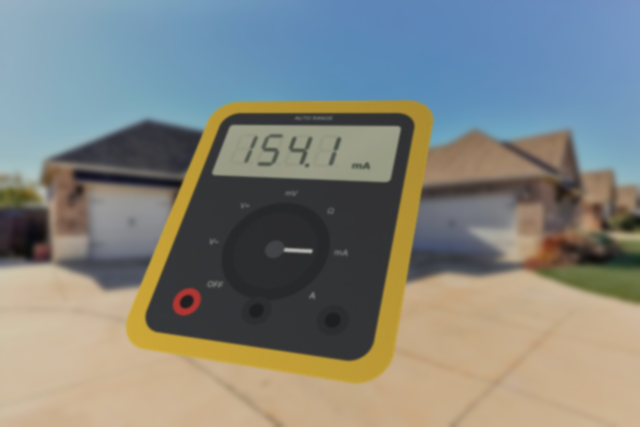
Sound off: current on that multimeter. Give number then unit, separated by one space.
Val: 154.1 mA
